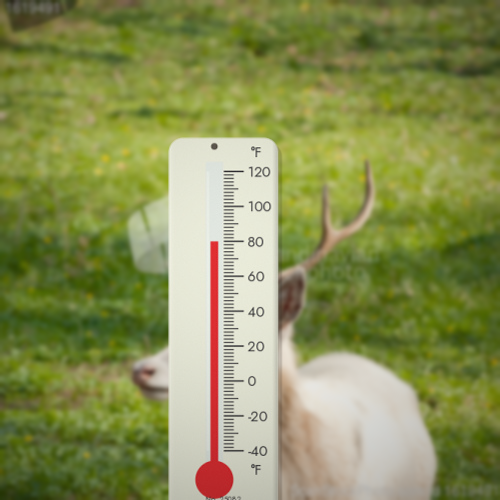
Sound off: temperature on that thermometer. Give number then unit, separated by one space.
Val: 80 °F
